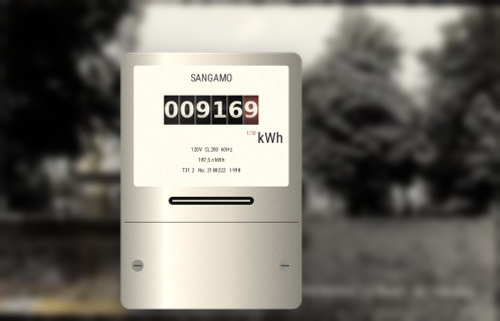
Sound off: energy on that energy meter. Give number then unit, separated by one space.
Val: 916.9 kWh
